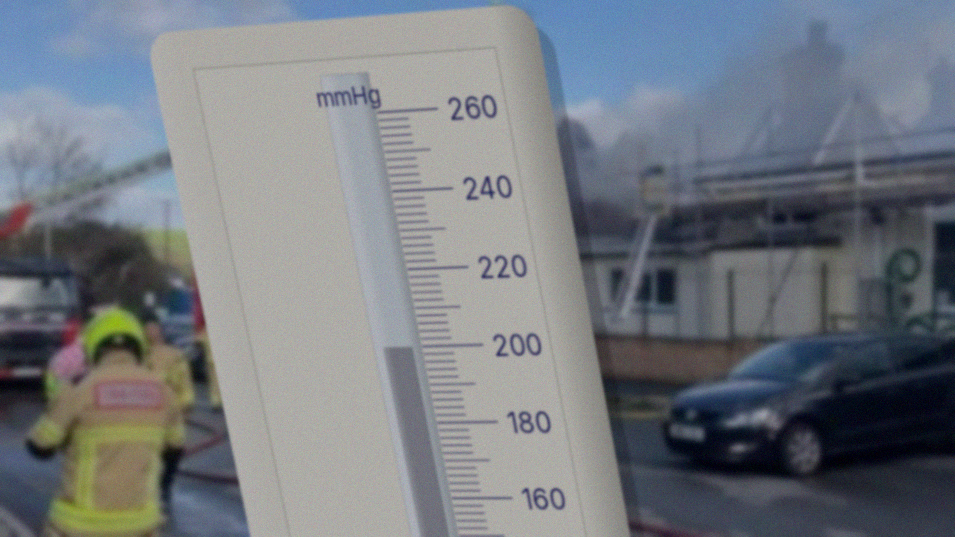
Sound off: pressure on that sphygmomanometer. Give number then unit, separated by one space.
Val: 200 mmHg
